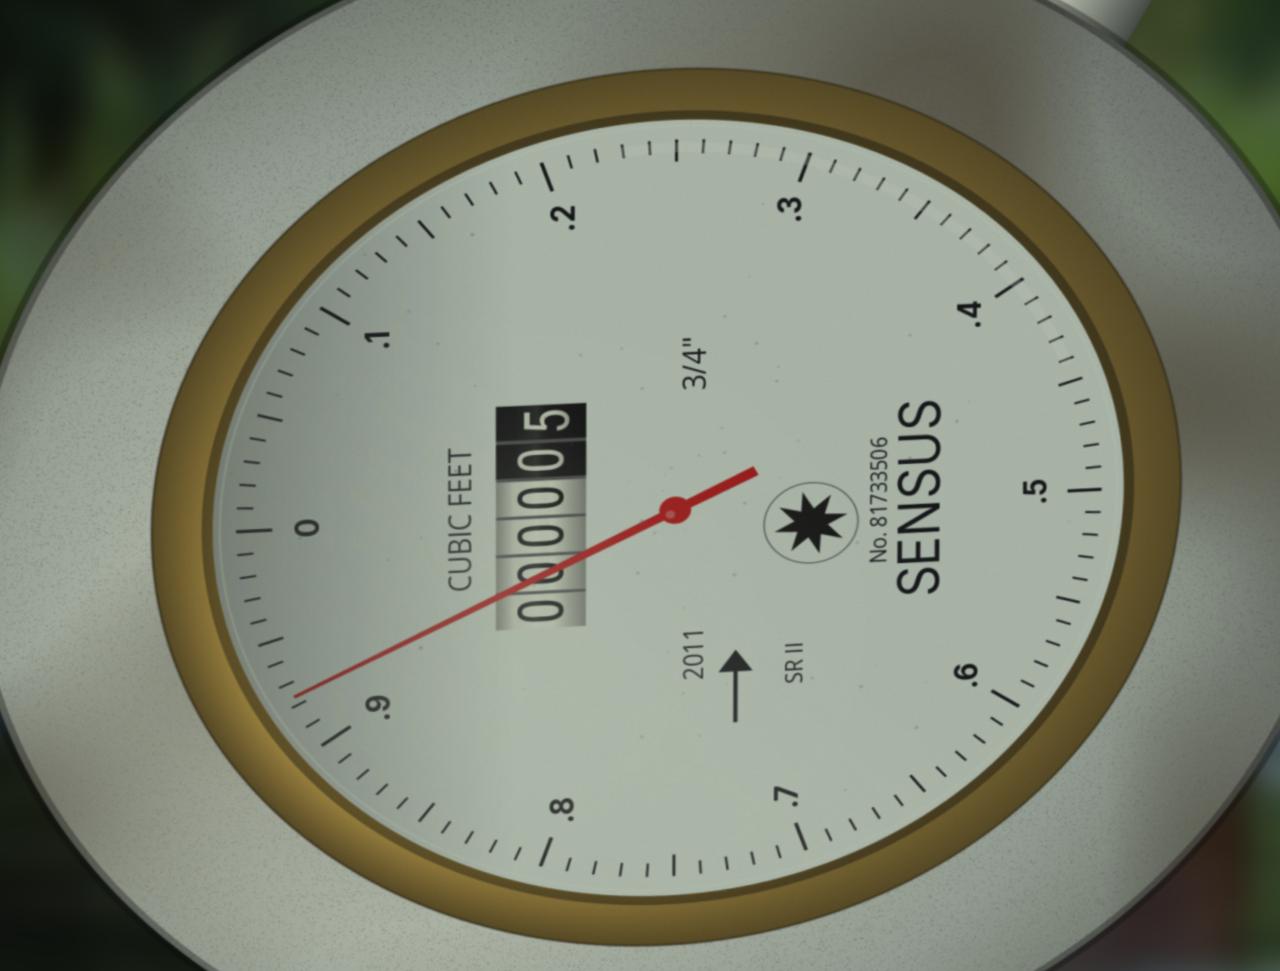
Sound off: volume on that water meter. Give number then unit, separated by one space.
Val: 4.92 ft³
